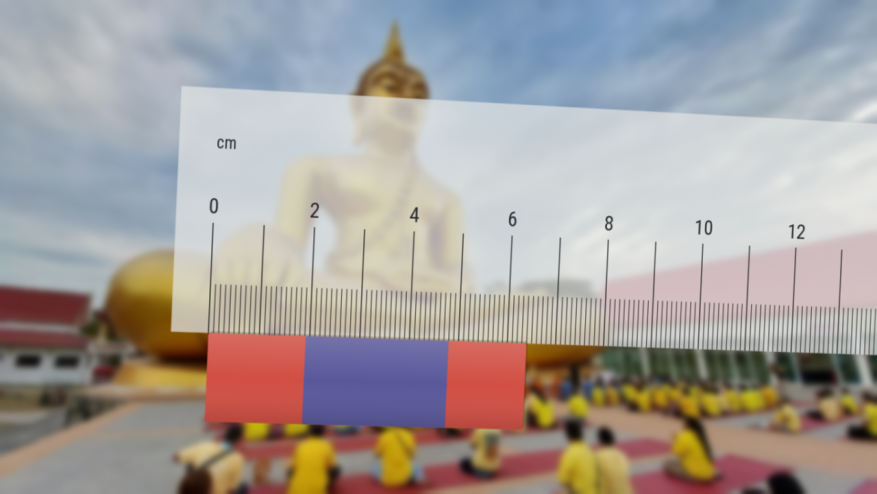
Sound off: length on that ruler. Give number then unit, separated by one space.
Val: 6.4 cm
